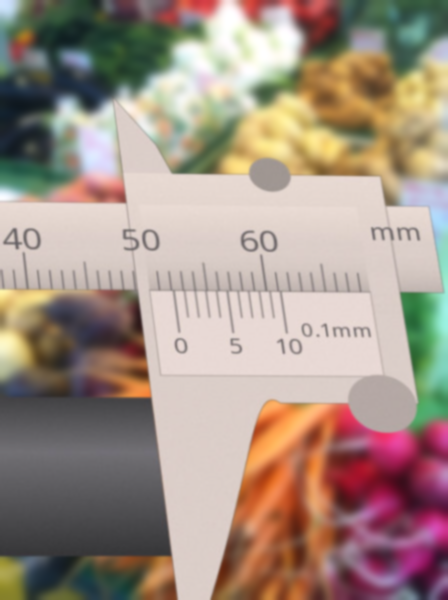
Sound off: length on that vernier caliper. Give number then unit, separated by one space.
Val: 52.2 mm
